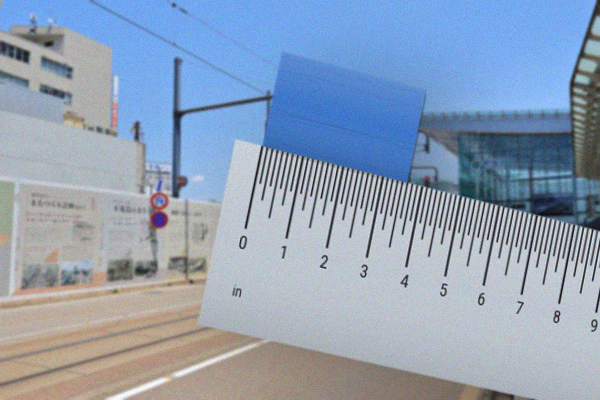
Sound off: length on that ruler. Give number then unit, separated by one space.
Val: 3.625 in
